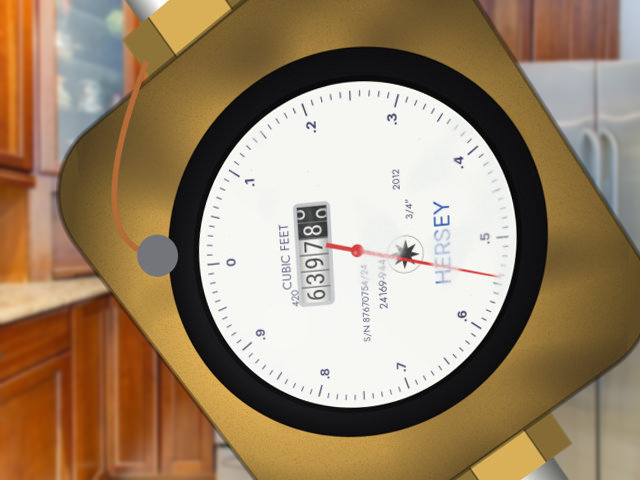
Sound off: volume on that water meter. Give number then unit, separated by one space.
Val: 639788.54 ft³
